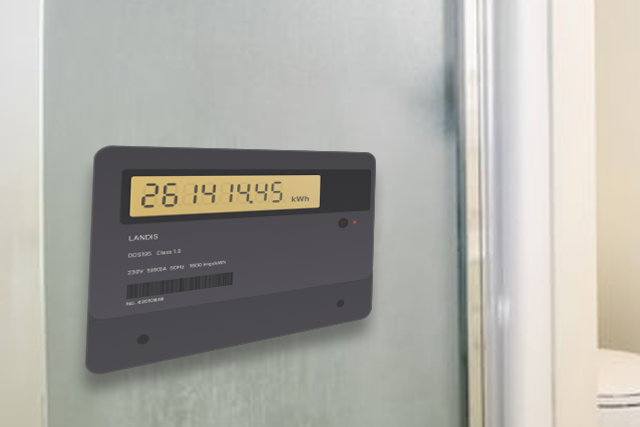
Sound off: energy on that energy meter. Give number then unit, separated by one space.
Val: 261414.45 kWh
